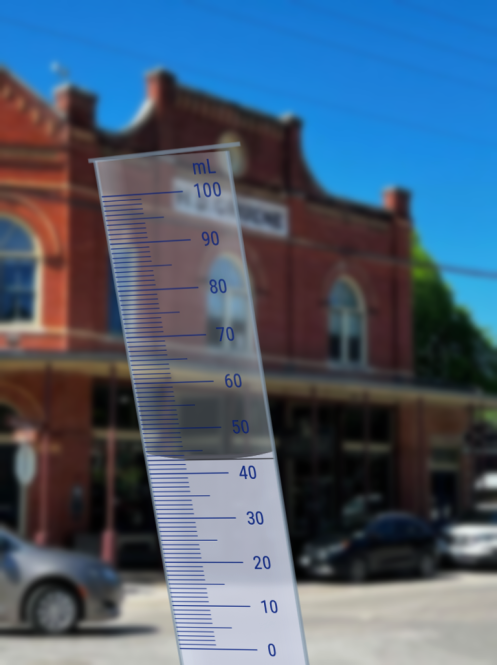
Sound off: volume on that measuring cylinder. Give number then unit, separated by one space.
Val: 43 mL
